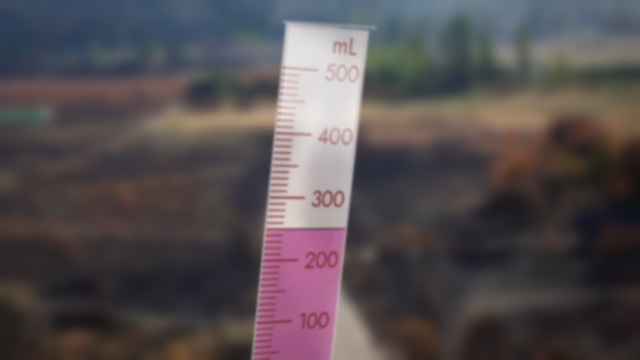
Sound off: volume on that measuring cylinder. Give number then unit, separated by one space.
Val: 250 mL
